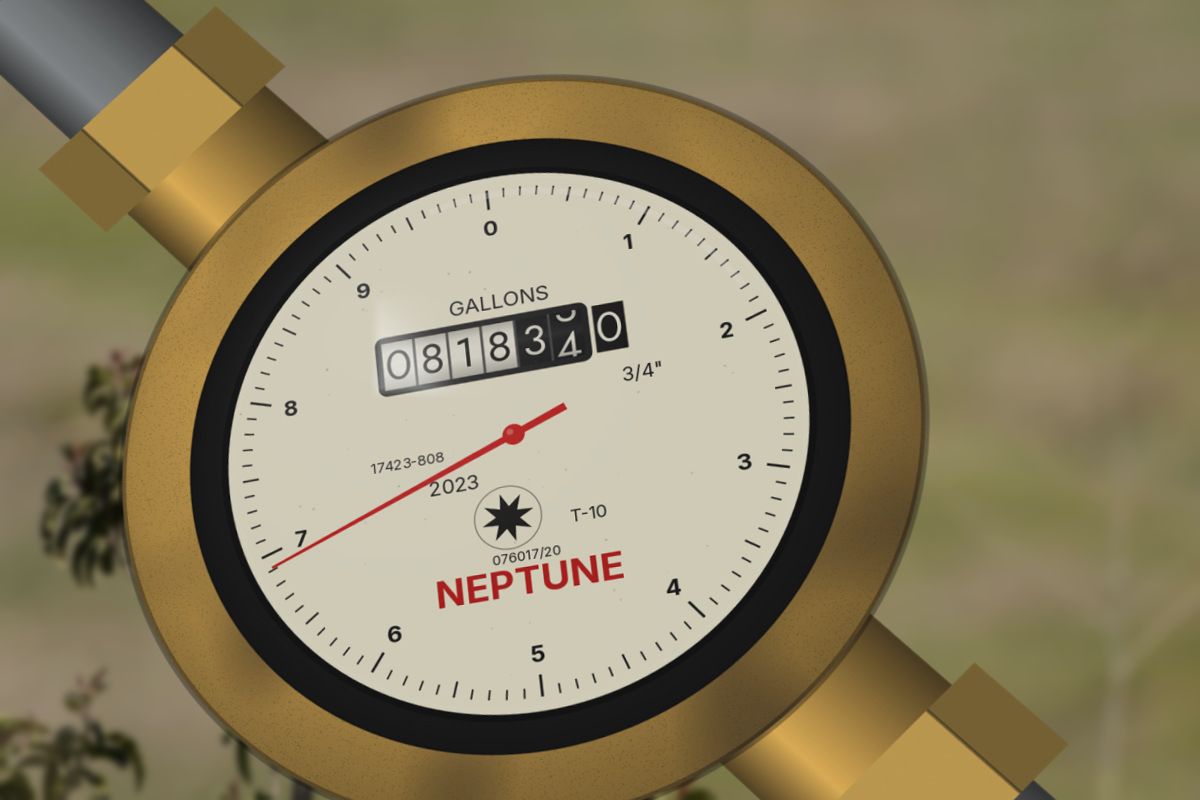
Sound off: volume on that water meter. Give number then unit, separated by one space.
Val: 818336.9 gal
